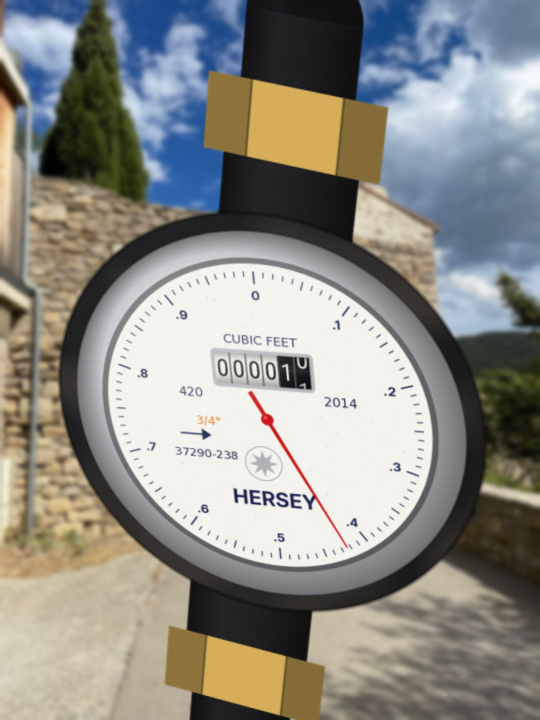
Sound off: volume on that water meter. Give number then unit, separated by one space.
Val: 10.42 ft³
